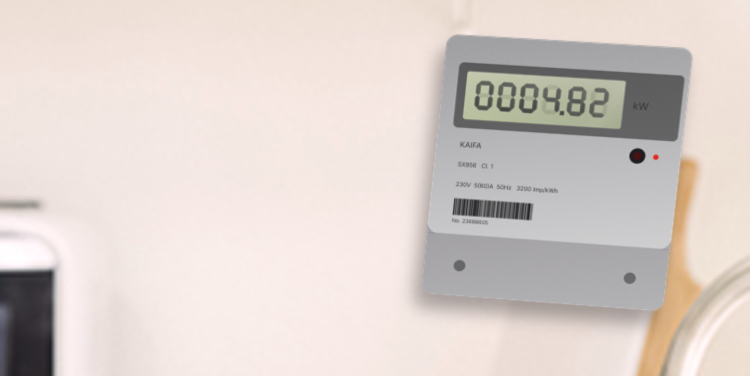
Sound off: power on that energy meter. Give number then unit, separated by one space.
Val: 4.82 kW
